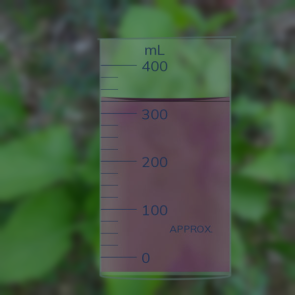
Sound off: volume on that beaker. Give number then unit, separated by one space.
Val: 325 mL
